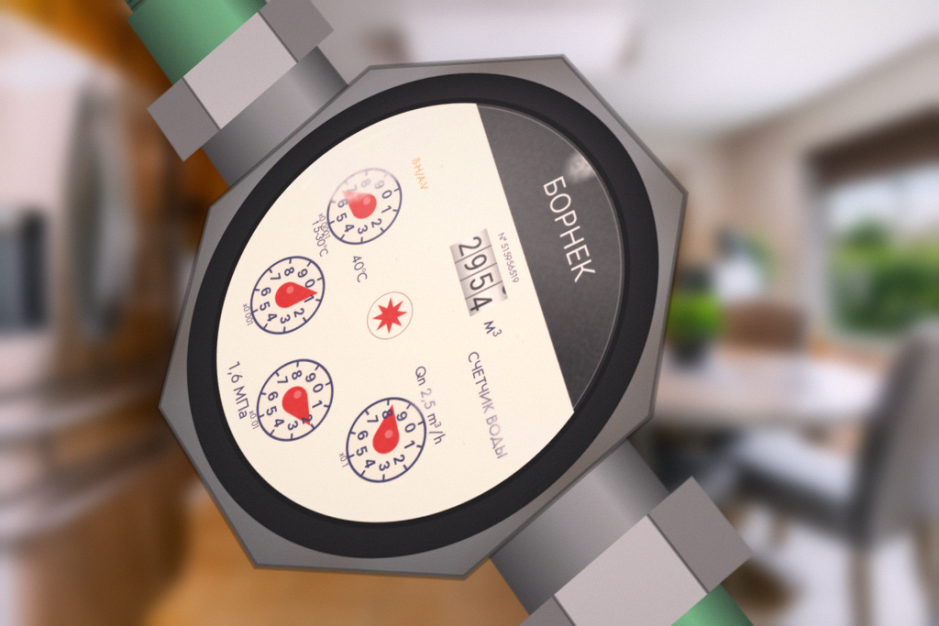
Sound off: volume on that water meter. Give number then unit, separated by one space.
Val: 2953.8206 m³
